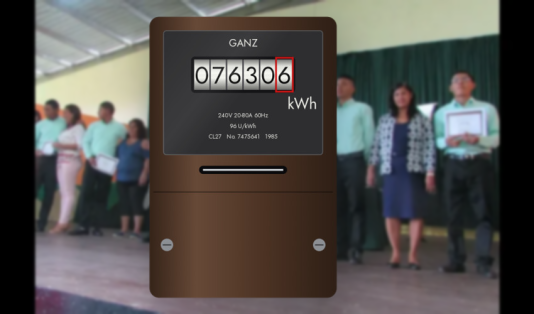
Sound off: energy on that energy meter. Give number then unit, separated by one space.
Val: 7630.6 kWh
